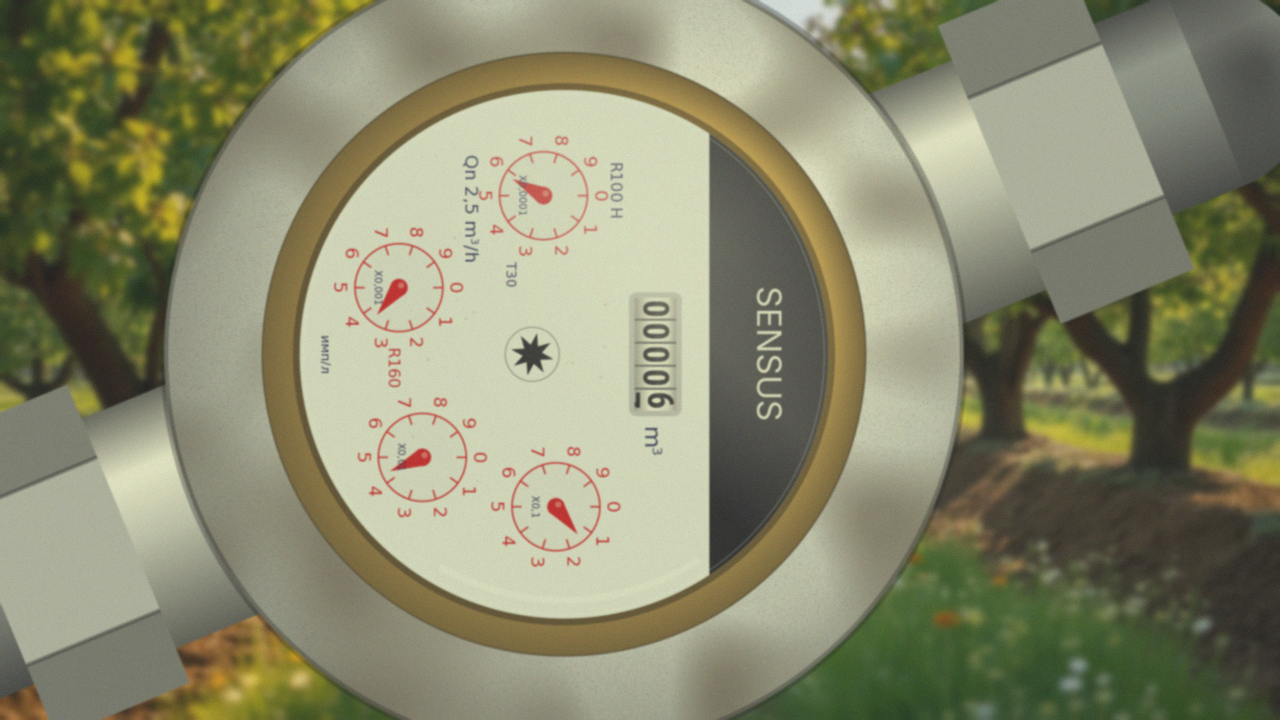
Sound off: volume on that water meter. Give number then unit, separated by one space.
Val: 6.1435 m³
